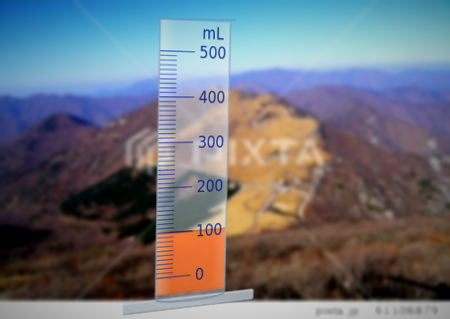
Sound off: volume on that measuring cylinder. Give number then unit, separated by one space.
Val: 100 mL
